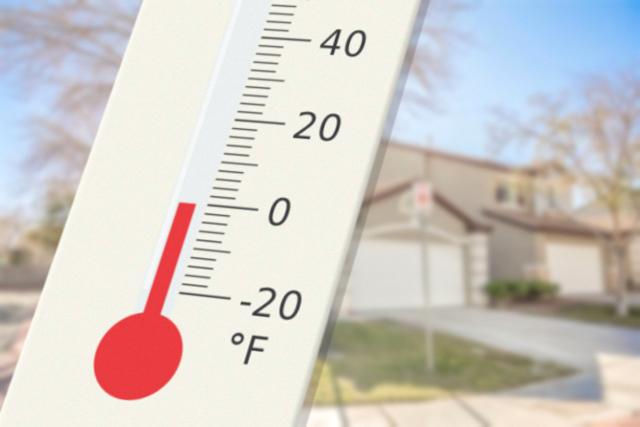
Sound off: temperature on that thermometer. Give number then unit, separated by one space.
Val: 0 °F
